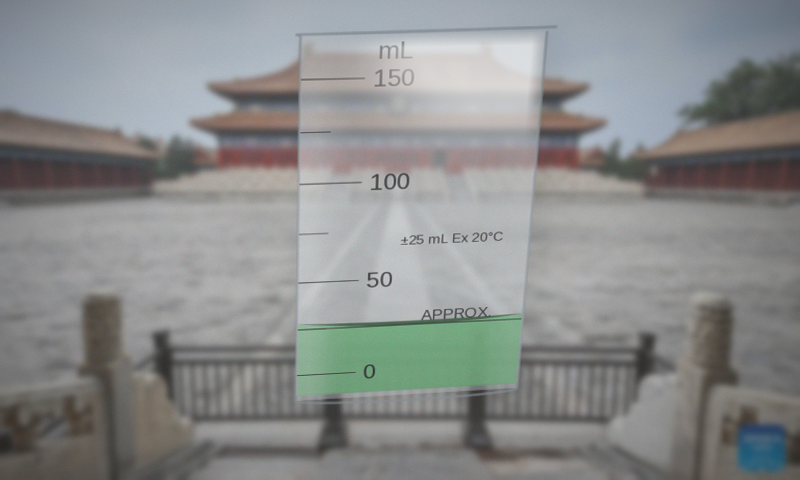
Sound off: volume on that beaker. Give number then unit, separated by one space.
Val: 25 mL
